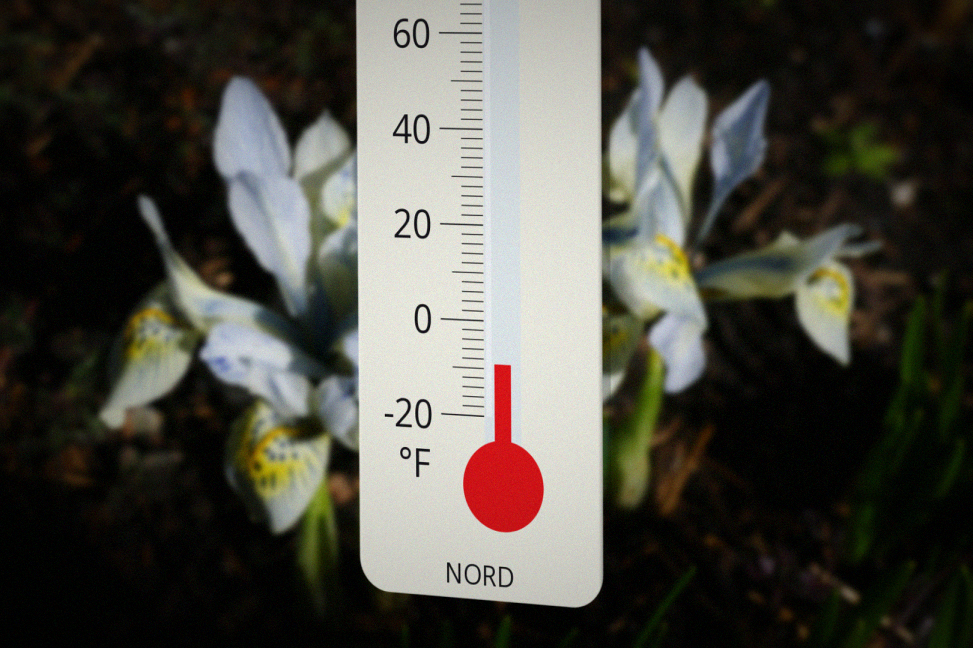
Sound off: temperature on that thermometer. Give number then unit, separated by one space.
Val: -9 °F
